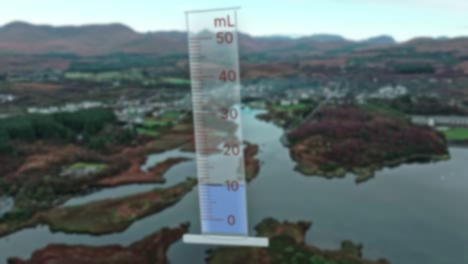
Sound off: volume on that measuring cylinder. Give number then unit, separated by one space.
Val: 10 mL
